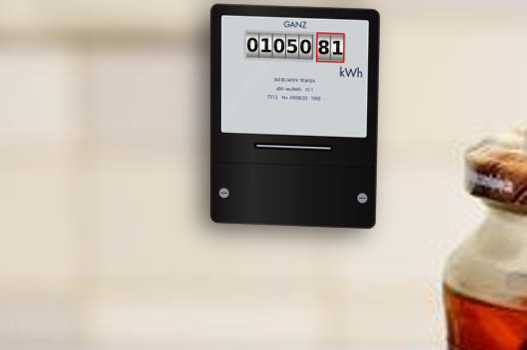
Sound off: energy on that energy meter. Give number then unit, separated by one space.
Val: 1050.81 kWh
